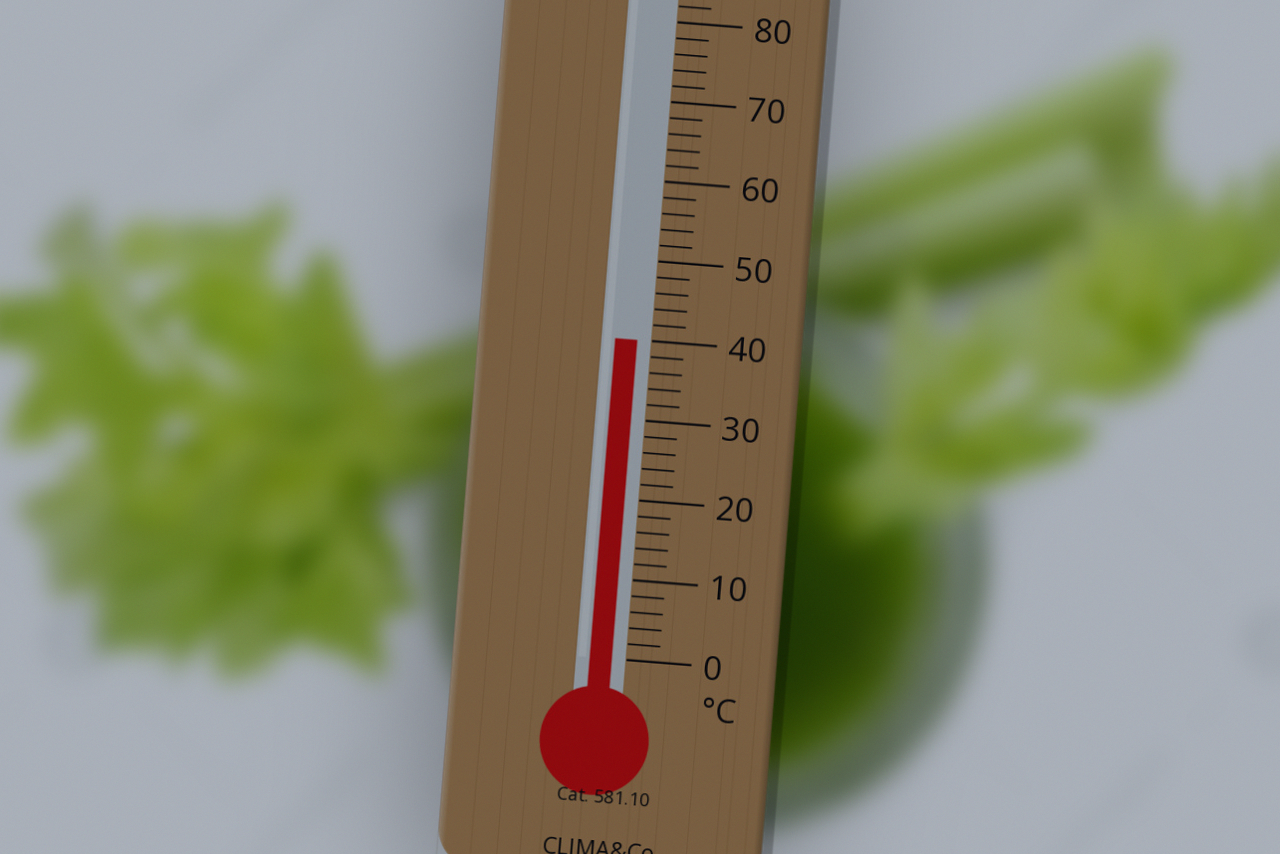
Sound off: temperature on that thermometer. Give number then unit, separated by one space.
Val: 40 °C
